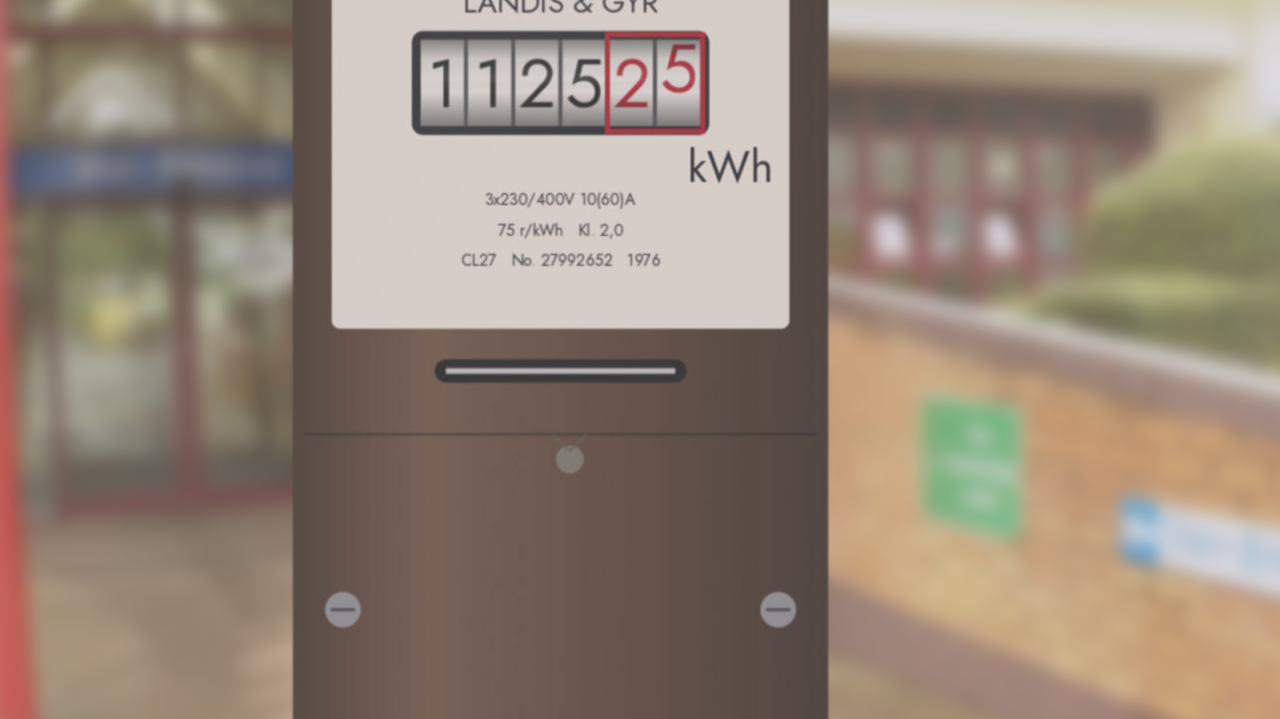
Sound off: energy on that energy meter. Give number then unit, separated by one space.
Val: 1125.25 kWh
